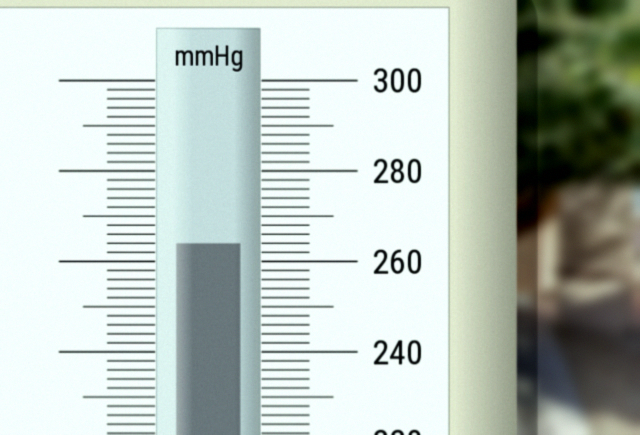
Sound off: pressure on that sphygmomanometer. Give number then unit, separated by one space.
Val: 264 mmHg
